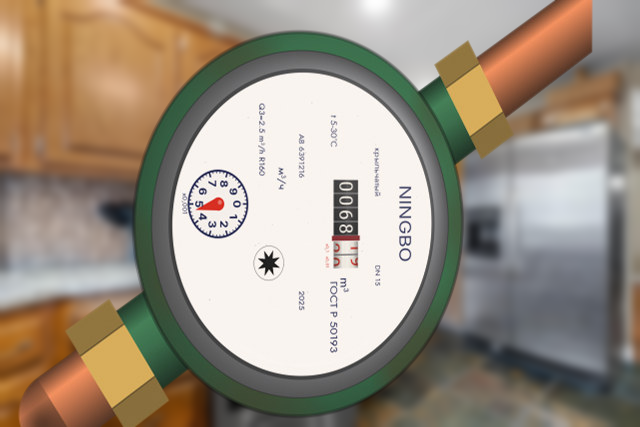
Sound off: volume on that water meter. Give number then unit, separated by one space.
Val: 68.194 m³
